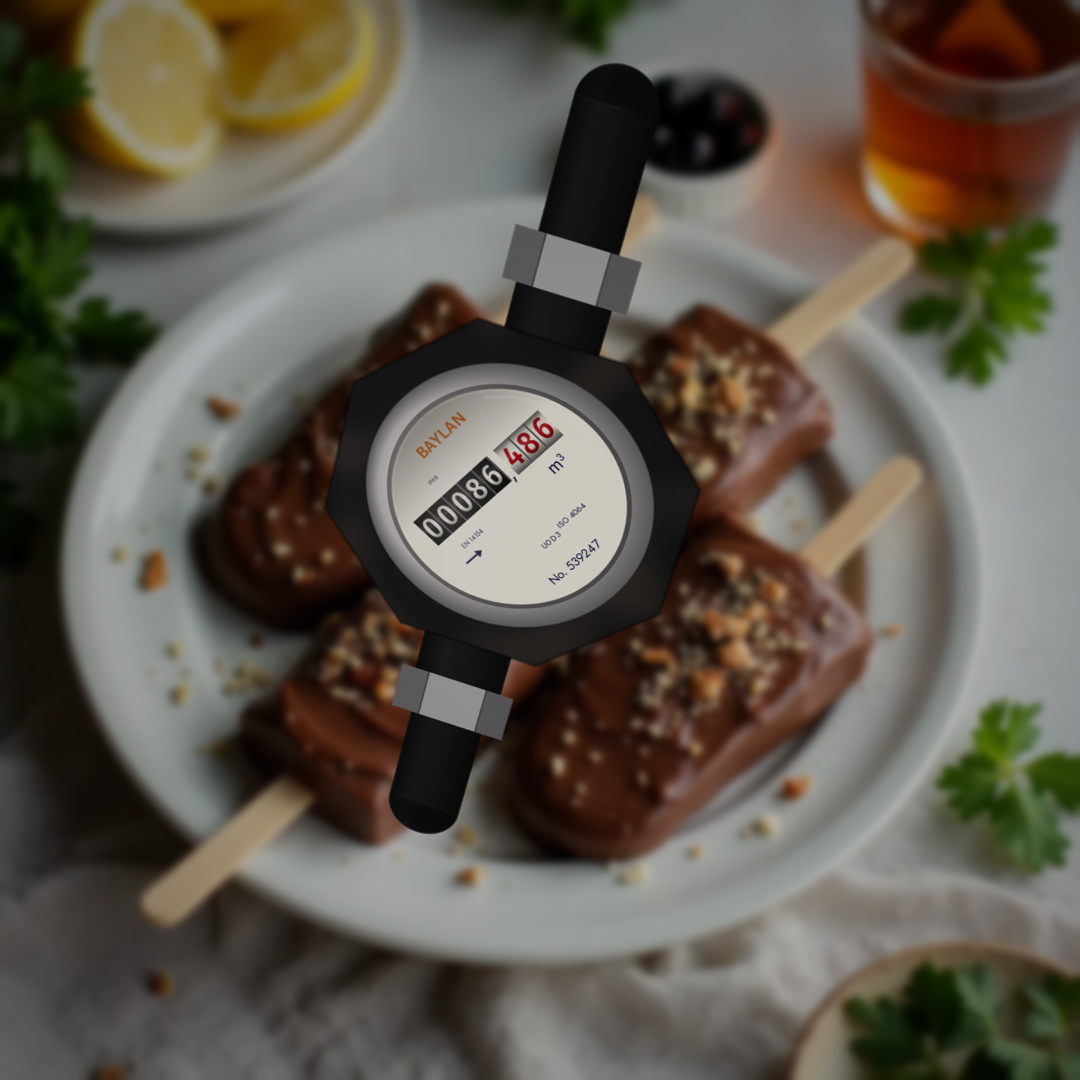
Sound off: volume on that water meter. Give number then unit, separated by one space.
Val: 86.486 m³
